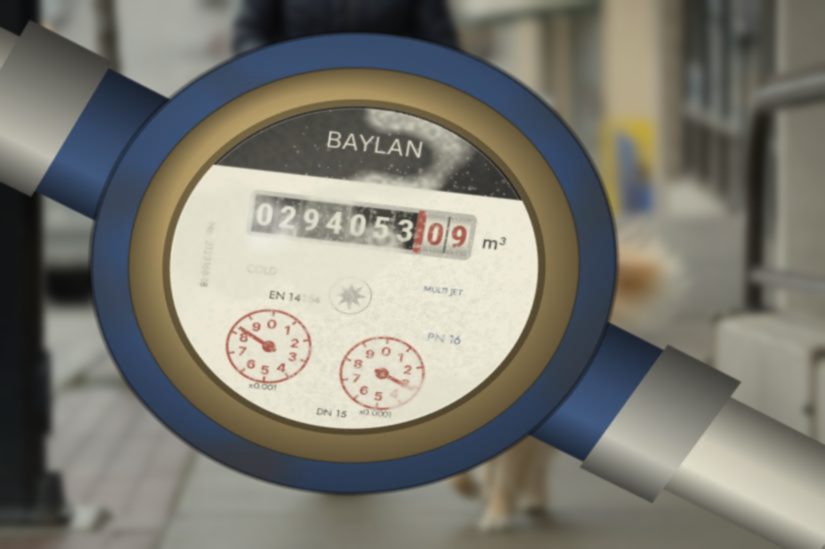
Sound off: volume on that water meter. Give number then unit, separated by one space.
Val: 294053.0983 m³
